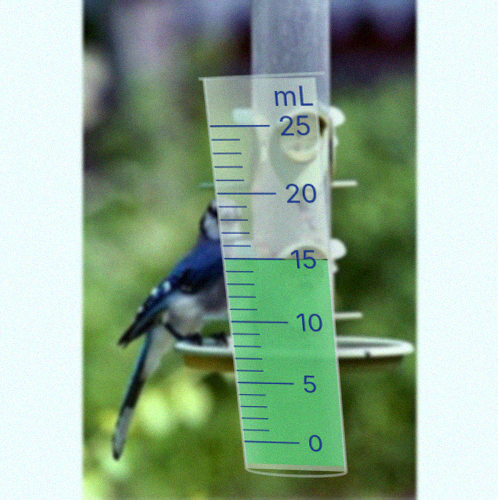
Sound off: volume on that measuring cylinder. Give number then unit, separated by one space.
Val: 15 mL
